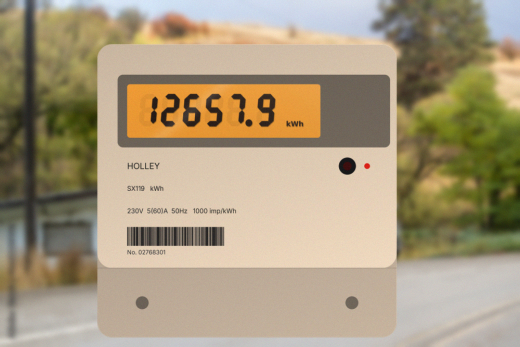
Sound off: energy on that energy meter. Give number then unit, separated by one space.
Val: 12657.9 kWh
